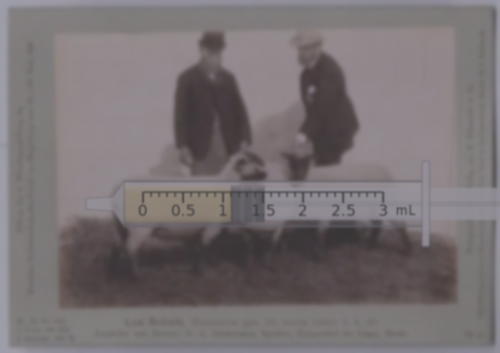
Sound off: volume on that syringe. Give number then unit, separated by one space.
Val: 1.1 mL
